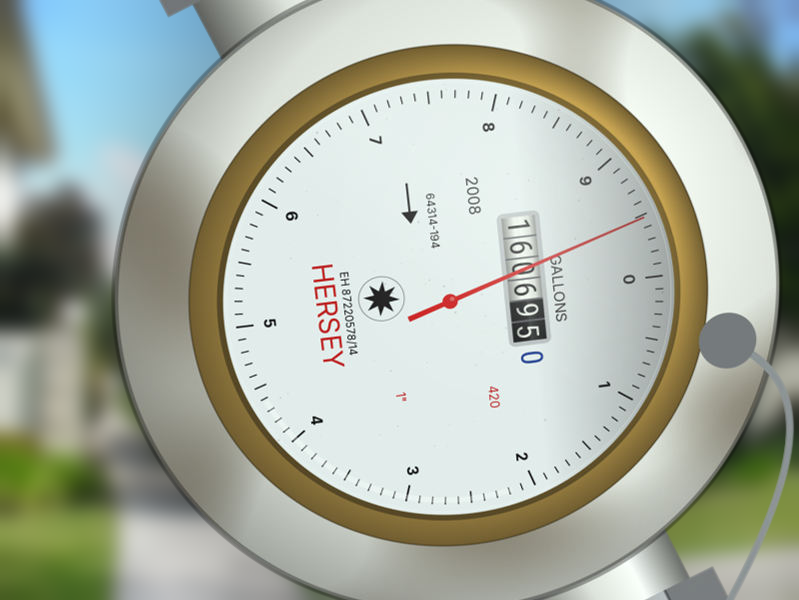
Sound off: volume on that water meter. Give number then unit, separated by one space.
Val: 1606949.5 gal
